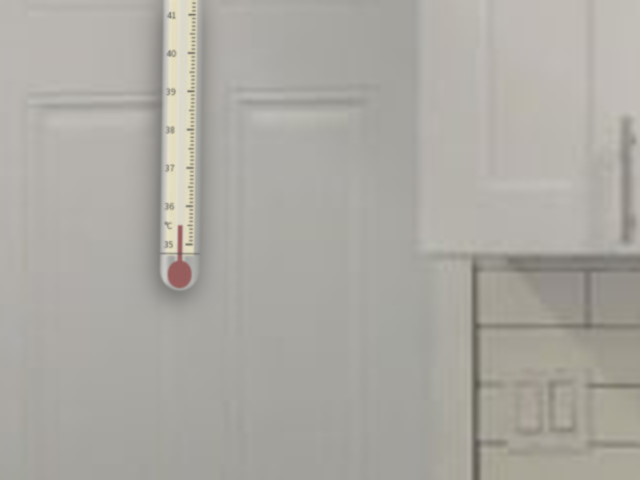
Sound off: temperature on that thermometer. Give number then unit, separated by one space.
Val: 35.5 °C
